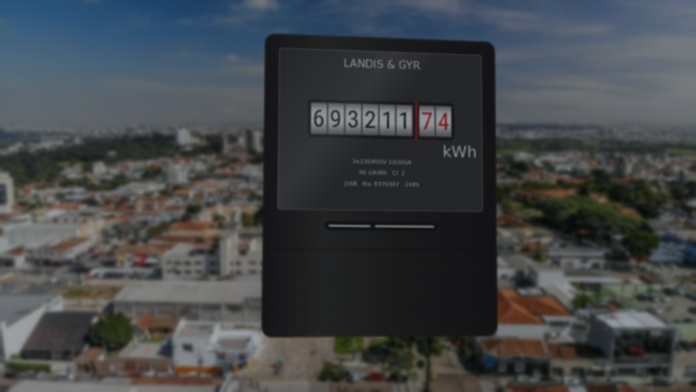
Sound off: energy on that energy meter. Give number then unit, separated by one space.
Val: 693211.74 kWh
